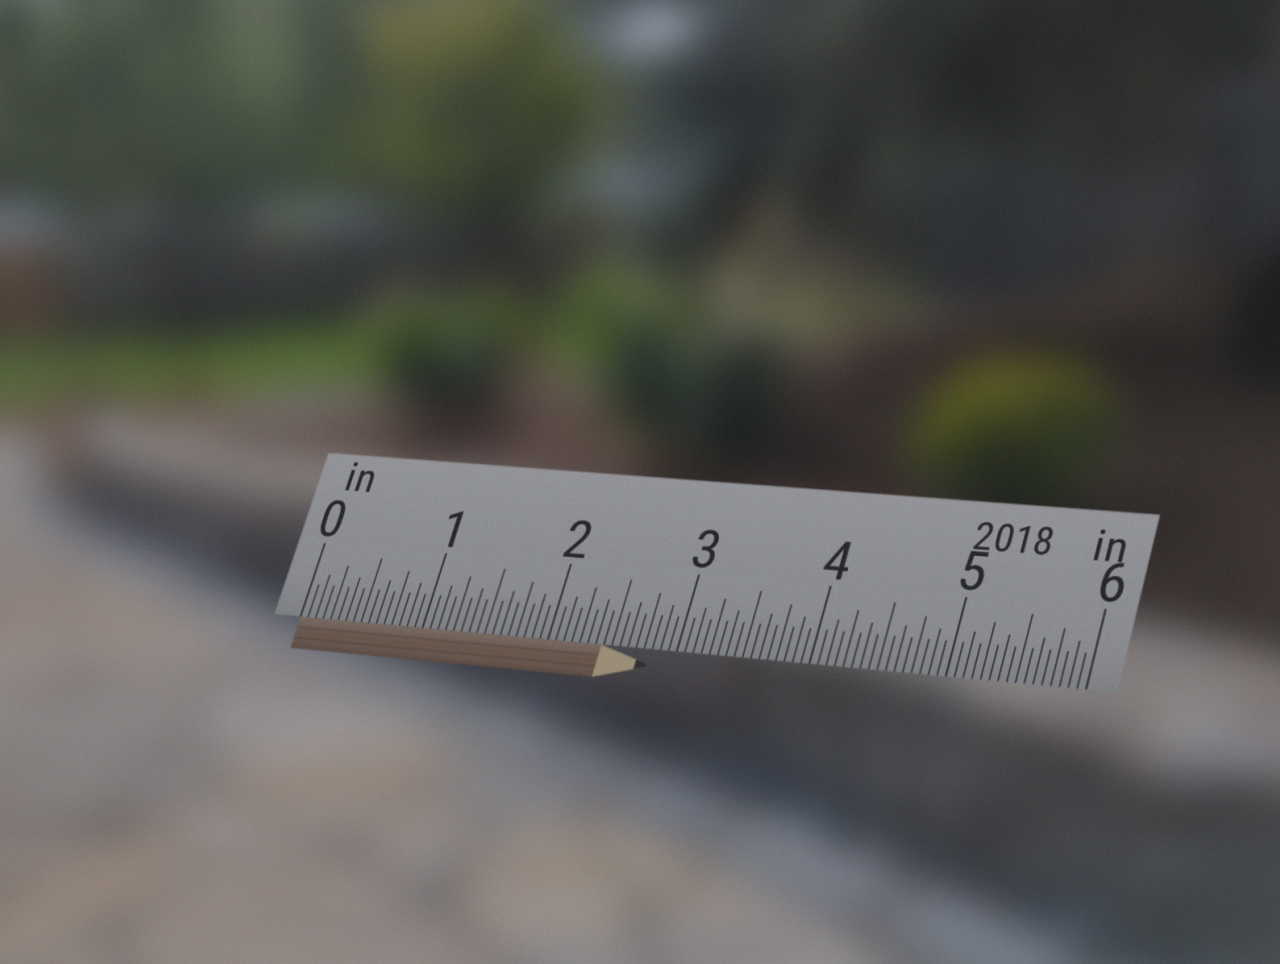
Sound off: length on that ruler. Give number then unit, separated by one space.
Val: 2.8125 in
